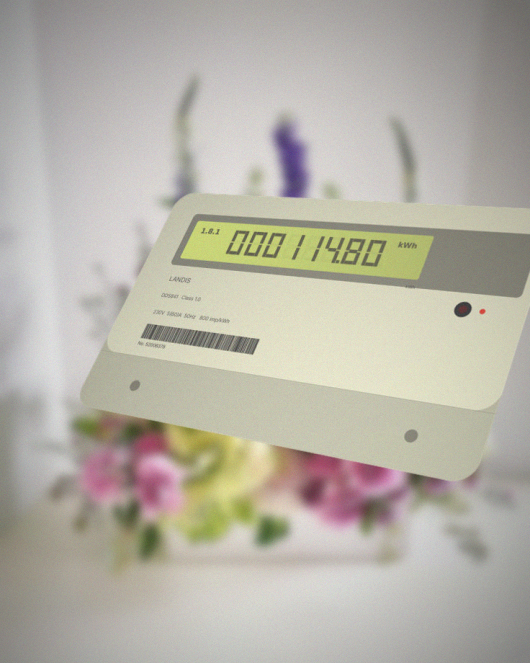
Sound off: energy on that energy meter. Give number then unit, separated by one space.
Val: 114.80 kWh
